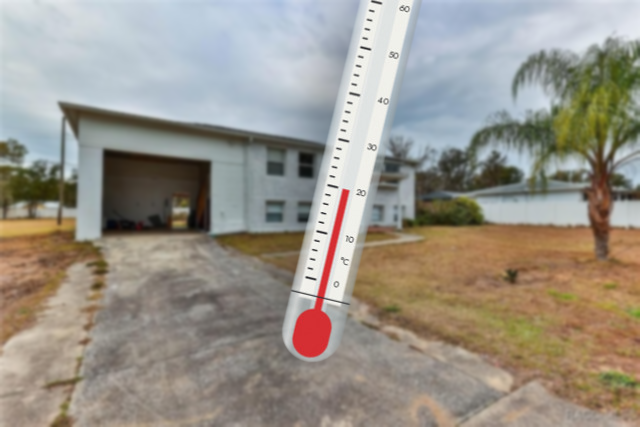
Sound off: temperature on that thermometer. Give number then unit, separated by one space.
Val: 20 °C
